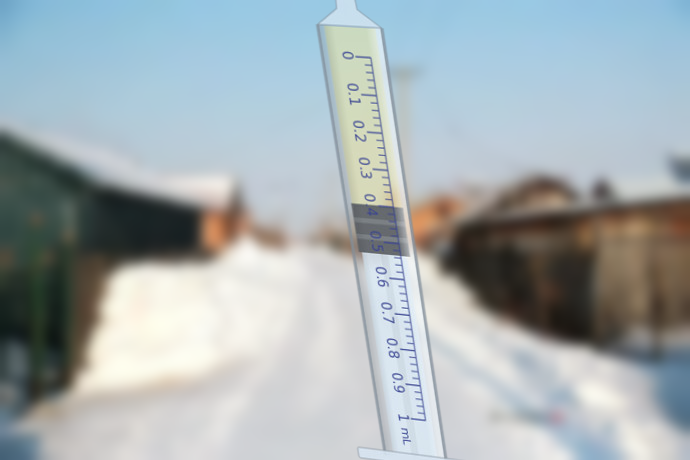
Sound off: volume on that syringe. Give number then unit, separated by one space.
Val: 0.4 mL
